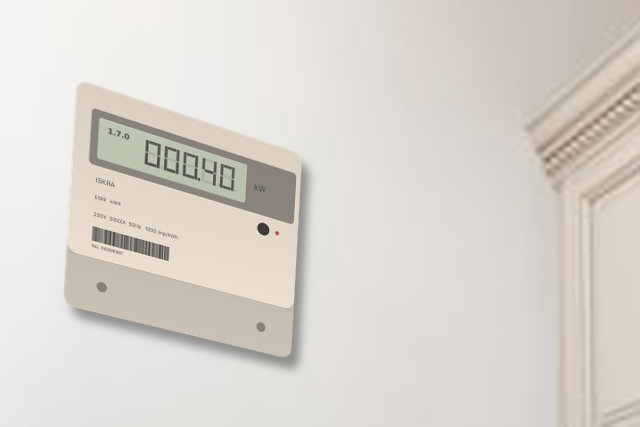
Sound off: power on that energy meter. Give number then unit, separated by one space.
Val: 0.40 kW
